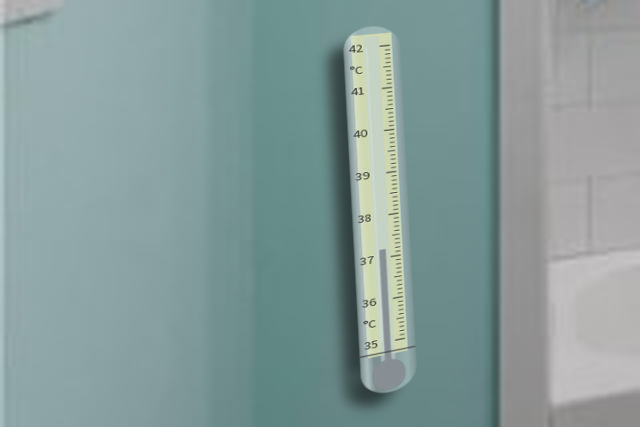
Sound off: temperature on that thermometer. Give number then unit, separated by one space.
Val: 37.2 °C
